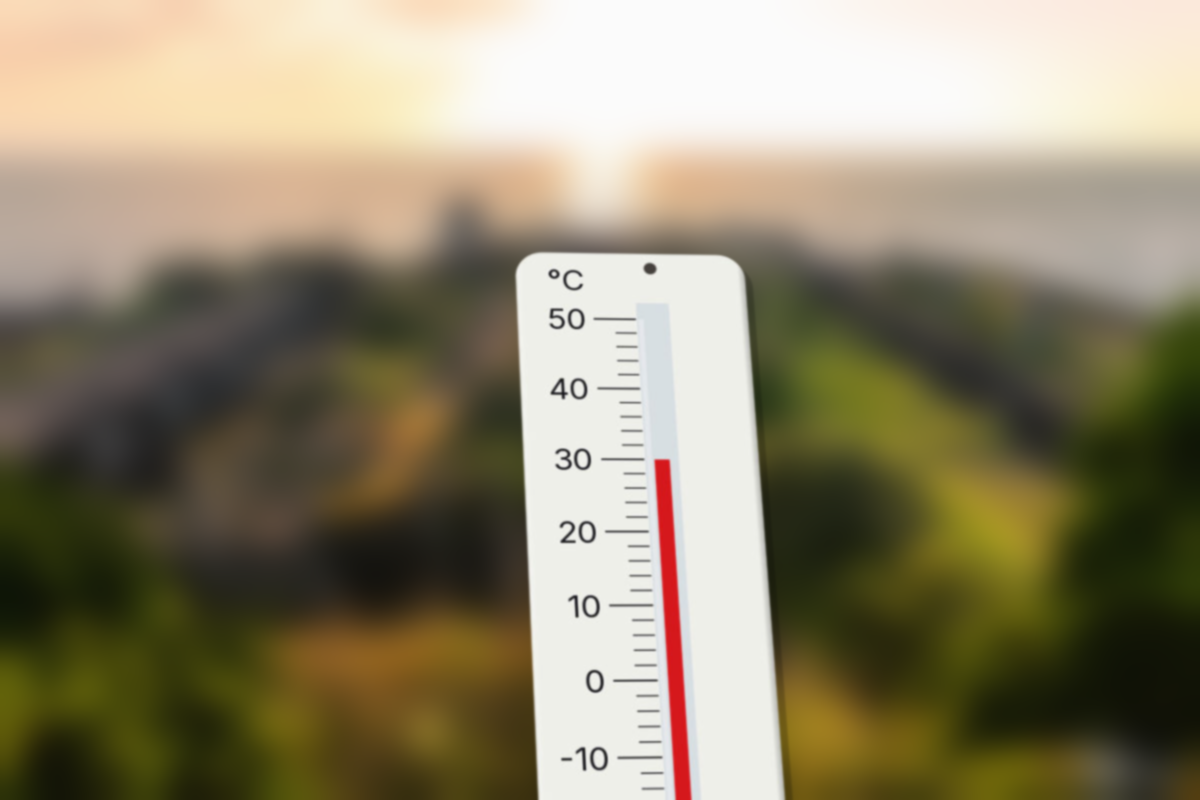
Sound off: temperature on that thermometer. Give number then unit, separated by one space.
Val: 30 °C
